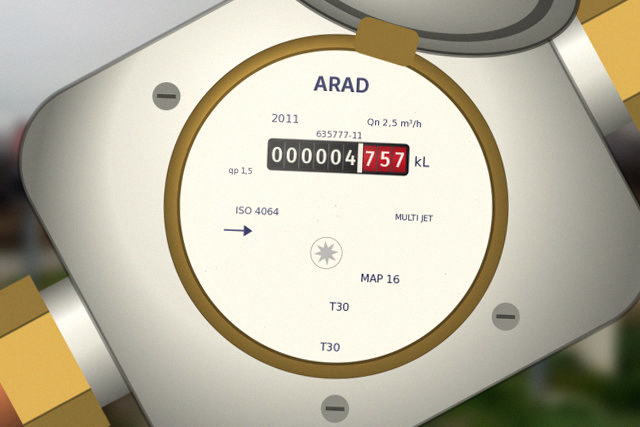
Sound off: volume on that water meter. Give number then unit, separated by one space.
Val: 4.757 kL
